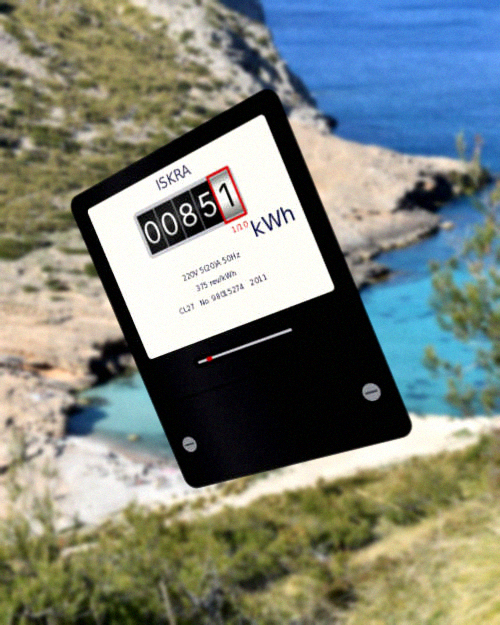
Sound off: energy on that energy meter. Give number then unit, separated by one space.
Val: 85.1 kWh
